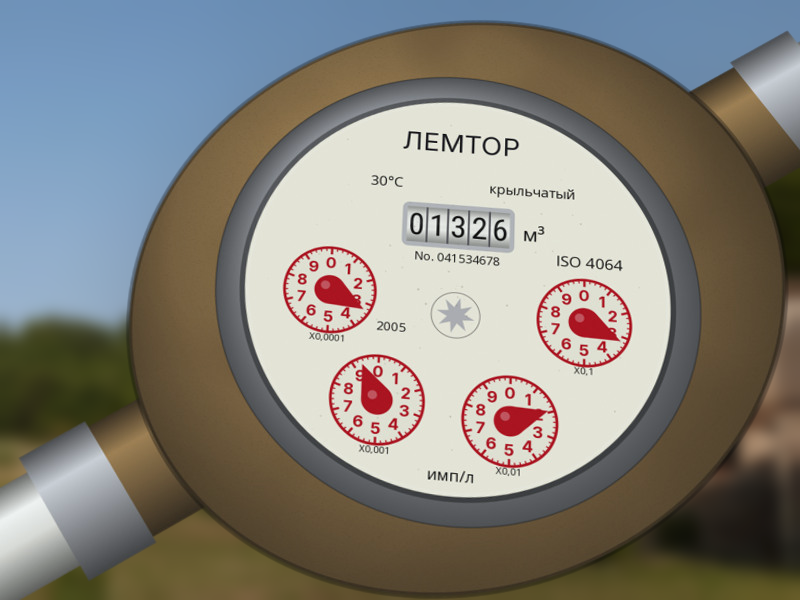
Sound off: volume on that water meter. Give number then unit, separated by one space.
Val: 1326.3193 m³
